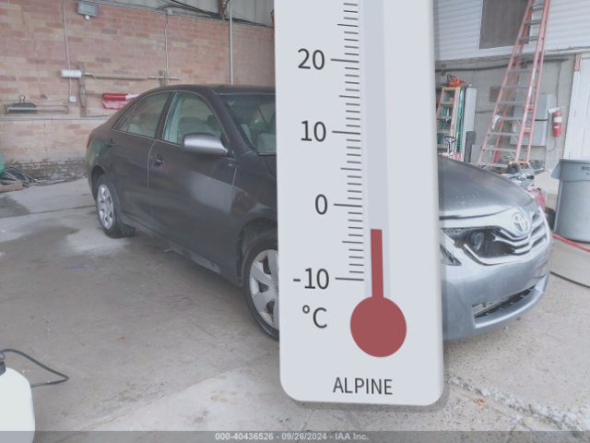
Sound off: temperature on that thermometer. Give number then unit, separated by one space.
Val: -3 °C
